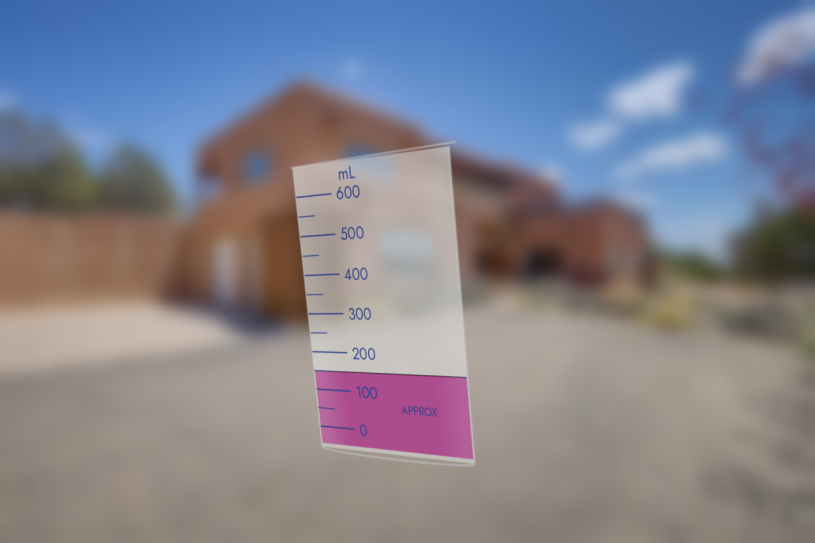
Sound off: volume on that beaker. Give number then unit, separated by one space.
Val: 150 mL
